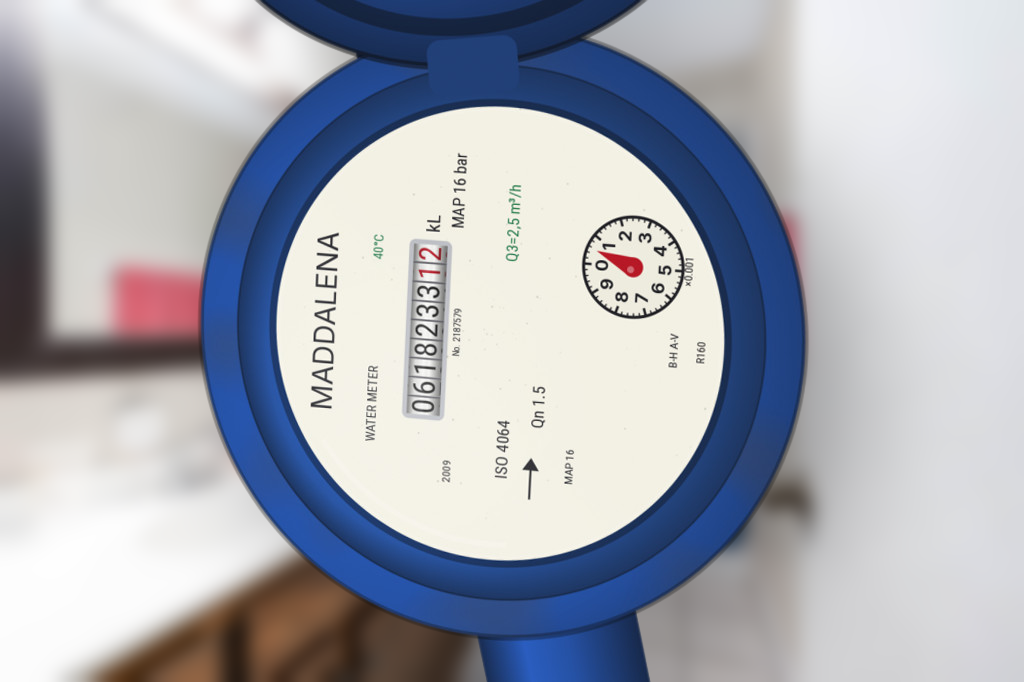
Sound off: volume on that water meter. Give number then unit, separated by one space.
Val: 618233.120 kL
